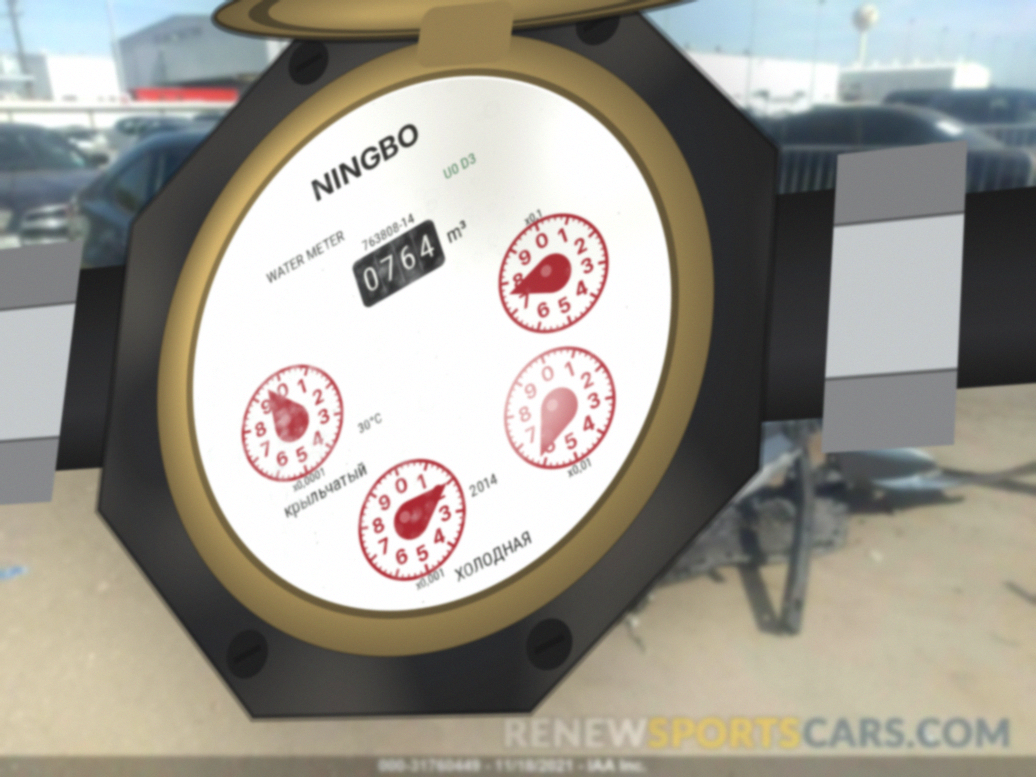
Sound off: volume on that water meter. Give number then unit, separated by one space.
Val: 764.7619 m³
